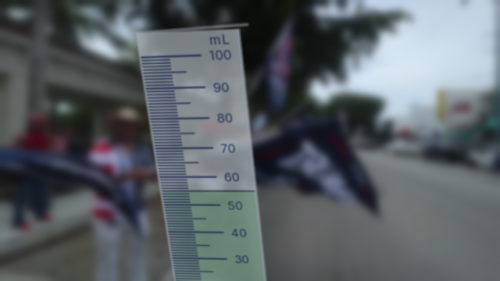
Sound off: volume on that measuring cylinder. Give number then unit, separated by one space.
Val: 55 mL
